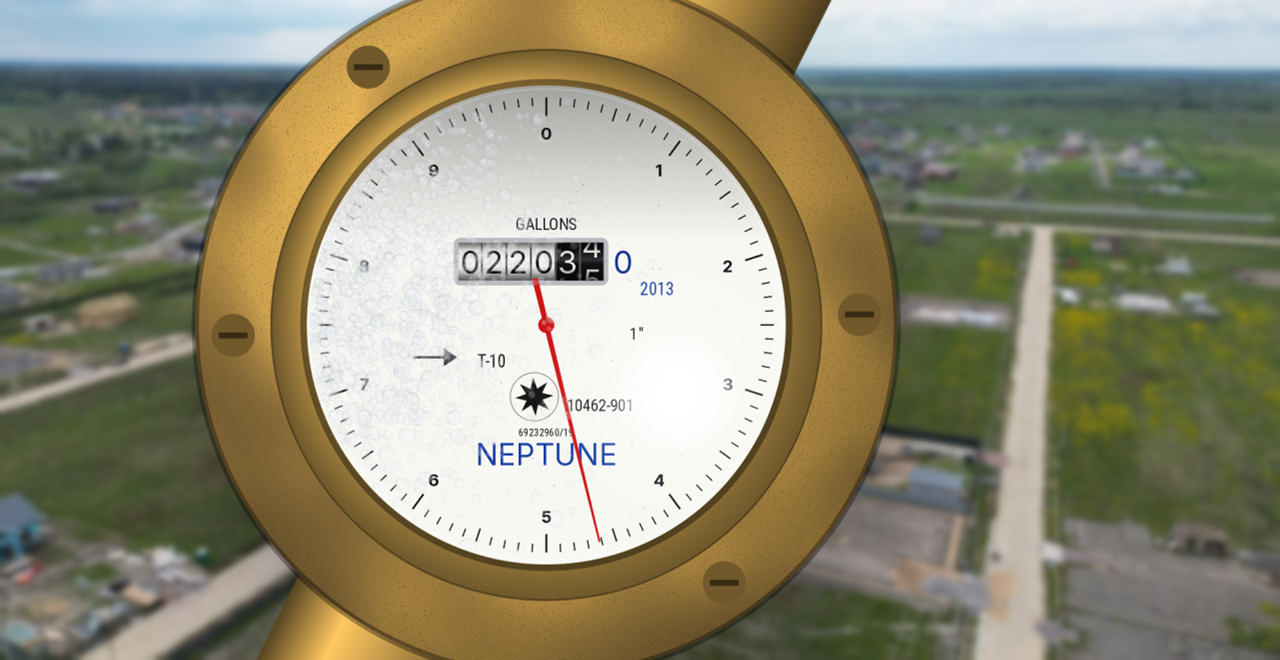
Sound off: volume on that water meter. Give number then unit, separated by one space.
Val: 220344.6 gal
